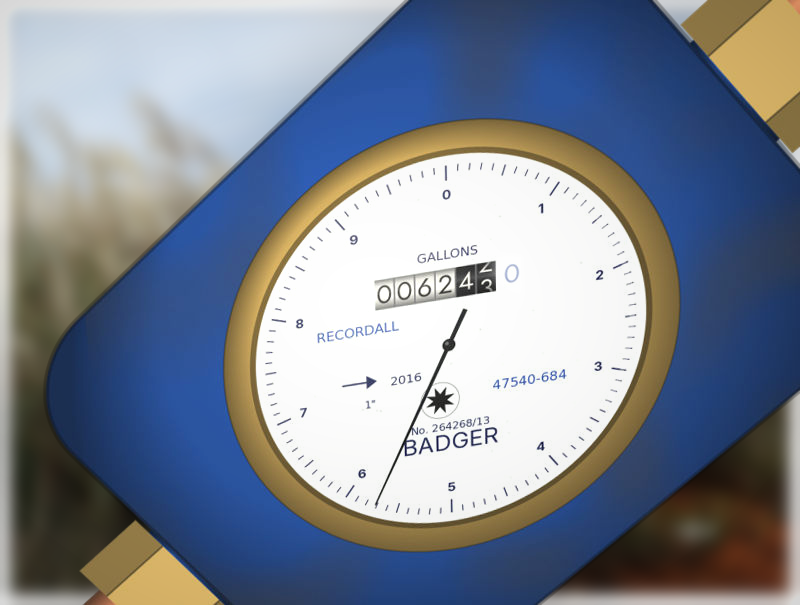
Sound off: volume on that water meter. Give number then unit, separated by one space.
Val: 62425.7 gal
